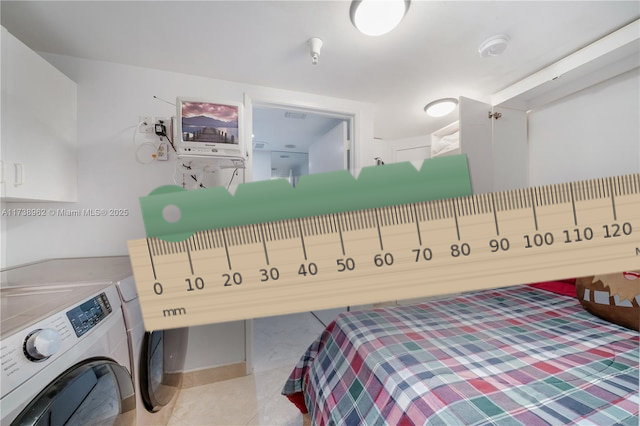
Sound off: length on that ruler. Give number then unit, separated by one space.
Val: 85 mm
